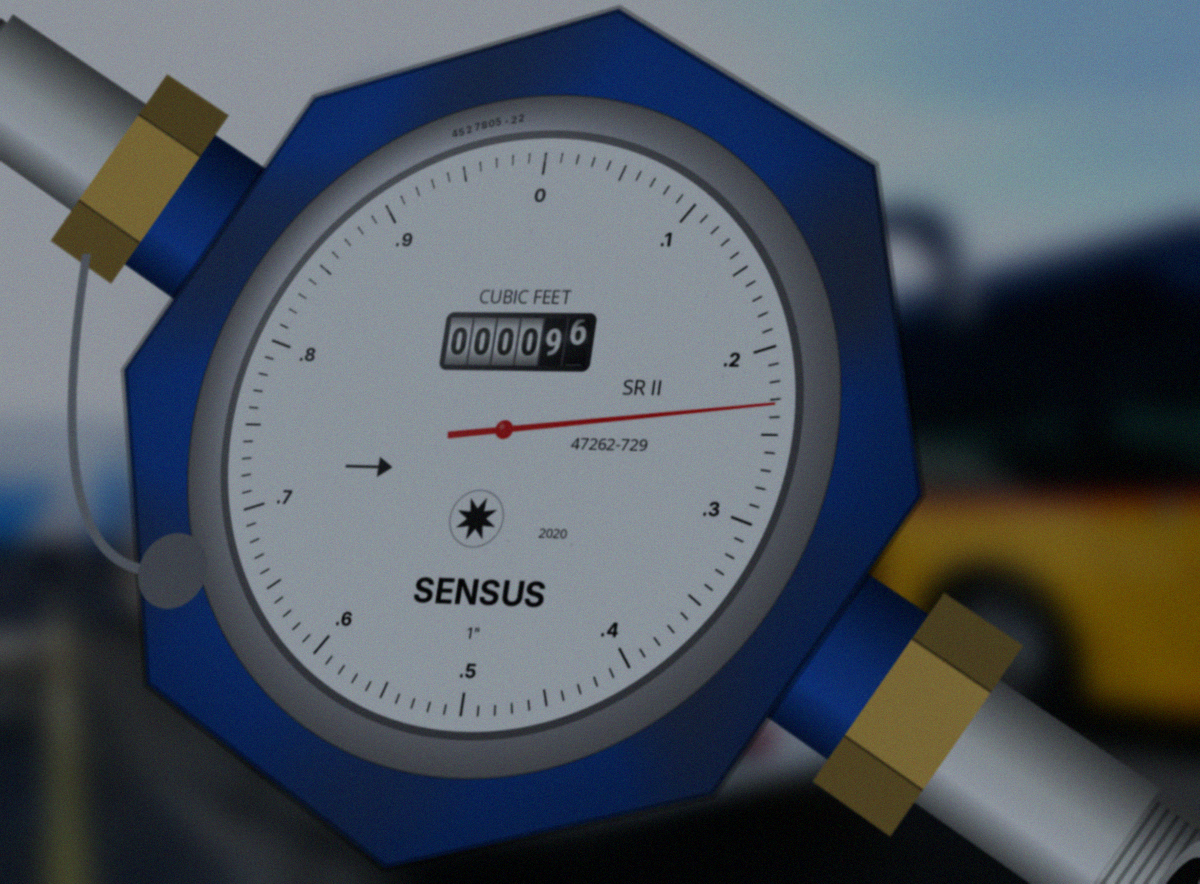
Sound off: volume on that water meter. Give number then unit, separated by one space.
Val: 96.23 ft³
